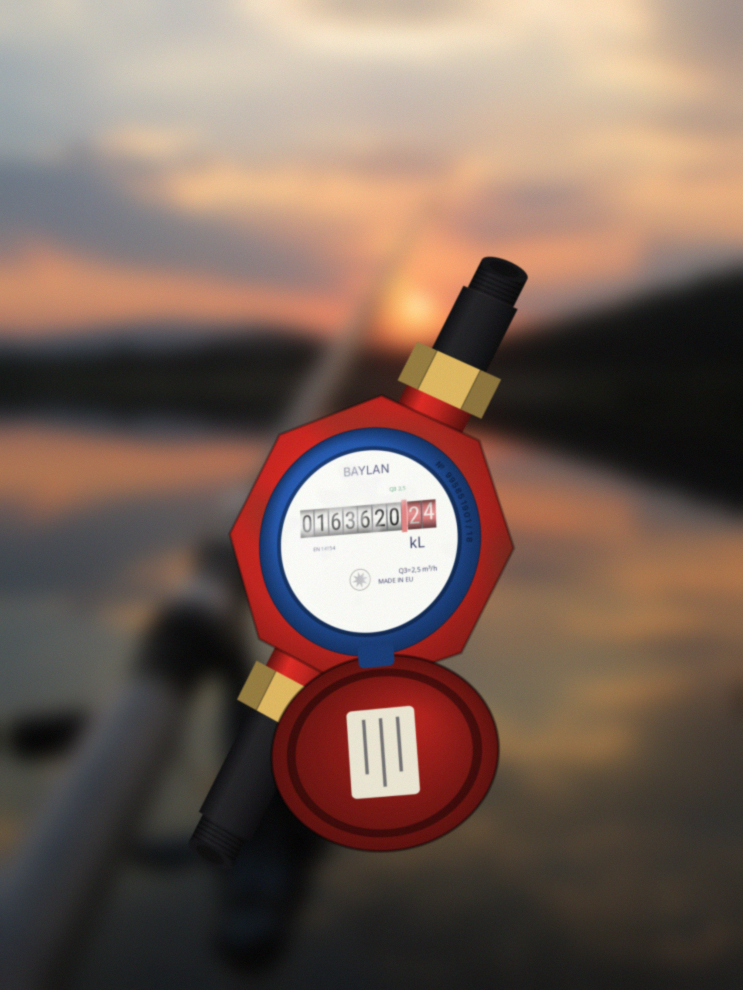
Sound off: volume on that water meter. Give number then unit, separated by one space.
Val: 163620.24 kL
